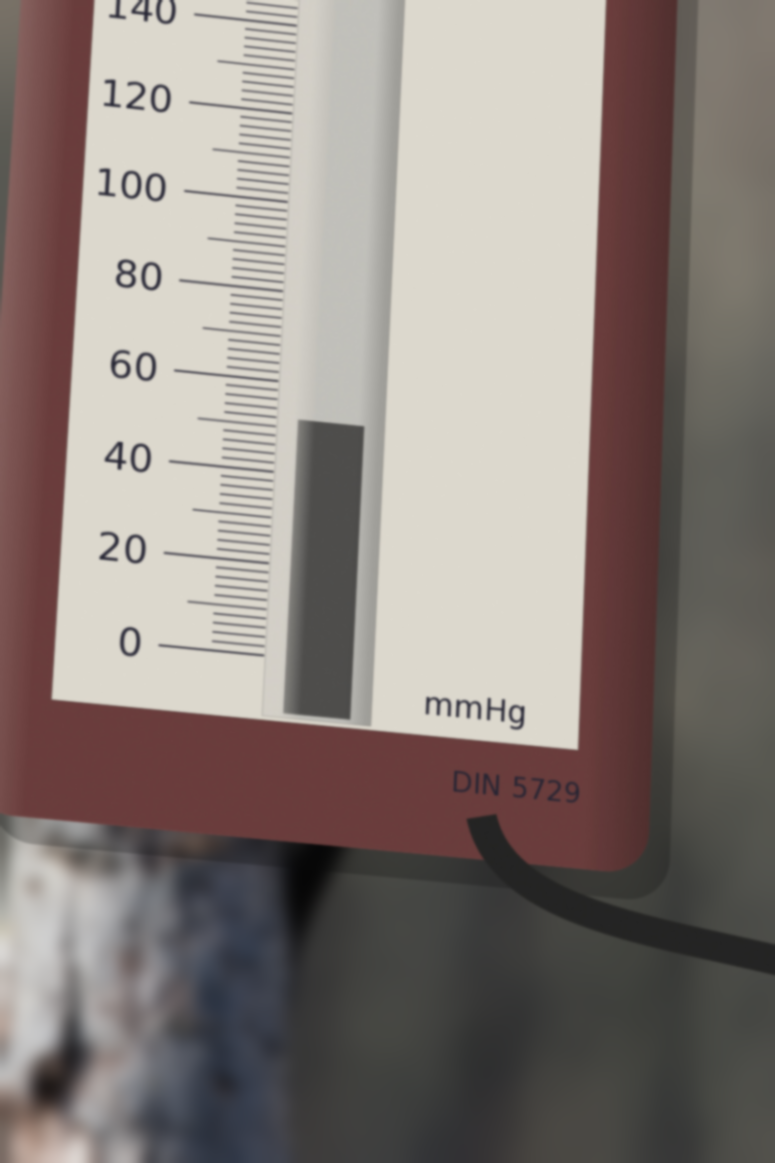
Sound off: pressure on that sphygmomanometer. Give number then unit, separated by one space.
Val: 52 mmHg
